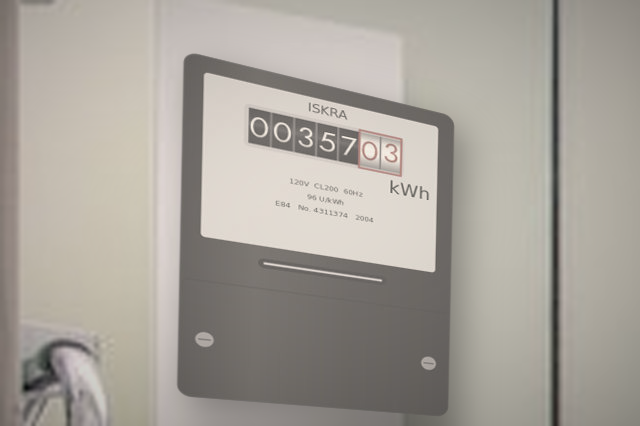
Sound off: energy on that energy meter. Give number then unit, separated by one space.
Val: 357.03 kWh
